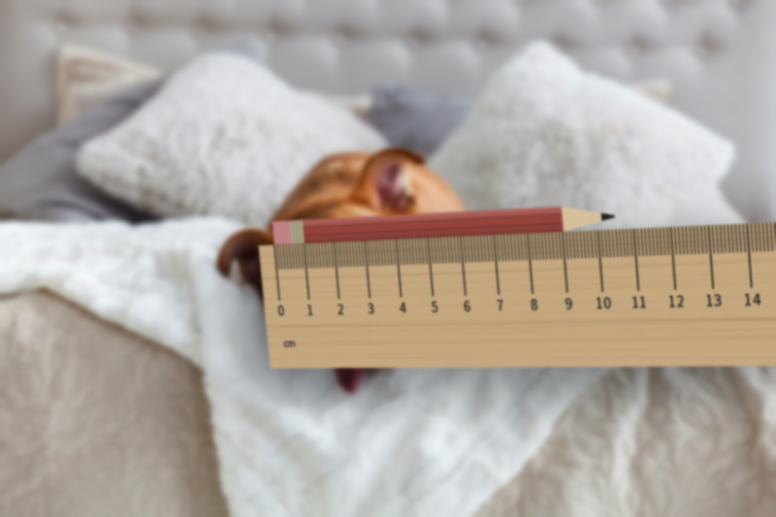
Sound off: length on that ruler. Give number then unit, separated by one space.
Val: 10.5 cm
